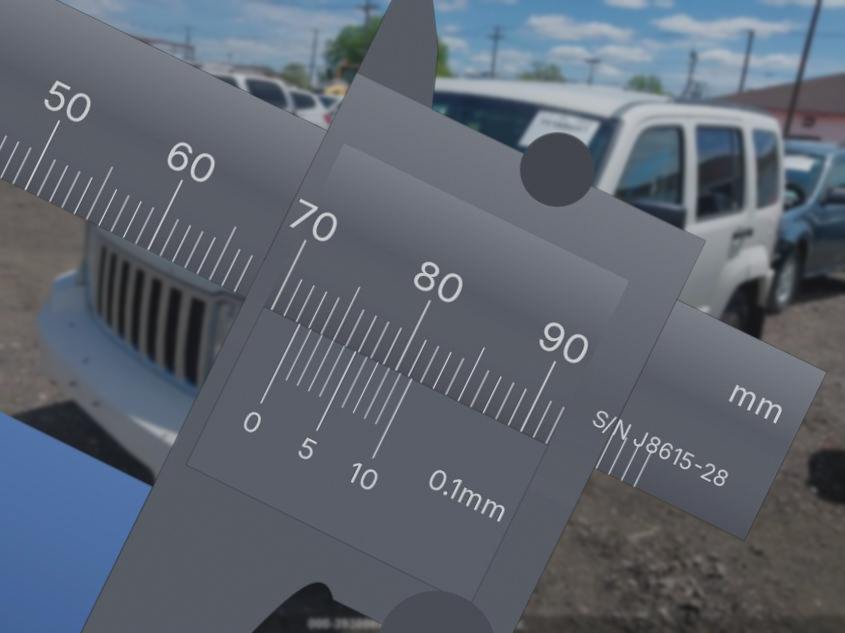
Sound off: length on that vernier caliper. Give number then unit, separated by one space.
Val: 72.3 mm
